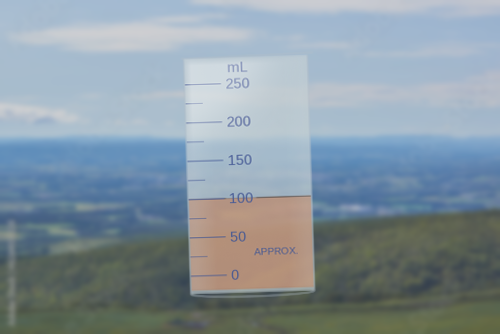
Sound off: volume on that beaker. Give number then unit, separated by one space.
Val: 100 mL
